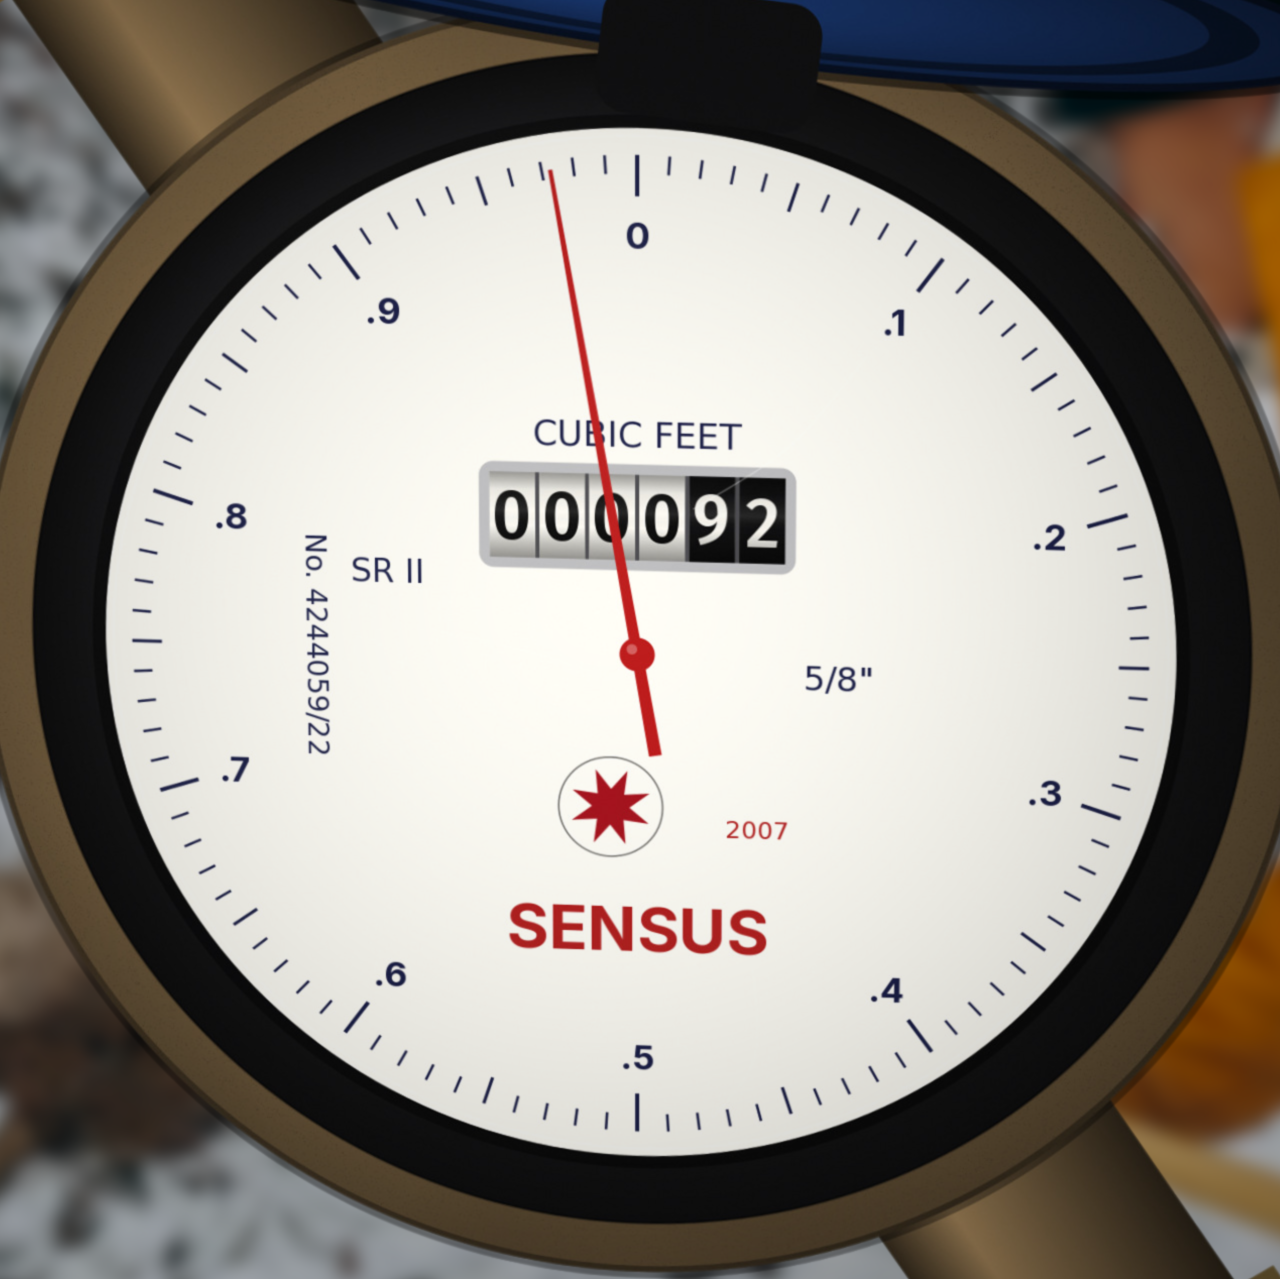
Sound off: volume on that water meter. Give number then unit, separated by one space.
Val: 91.97 ft³
